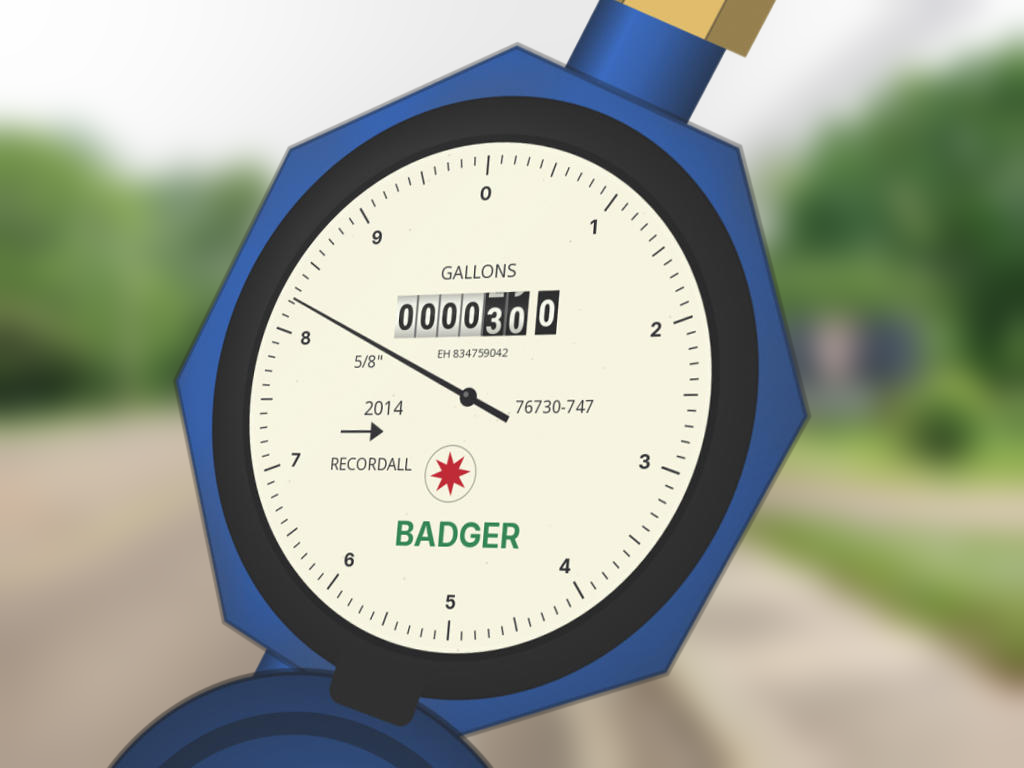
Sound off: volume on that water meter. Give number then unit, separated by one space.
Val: 298.2 gal
